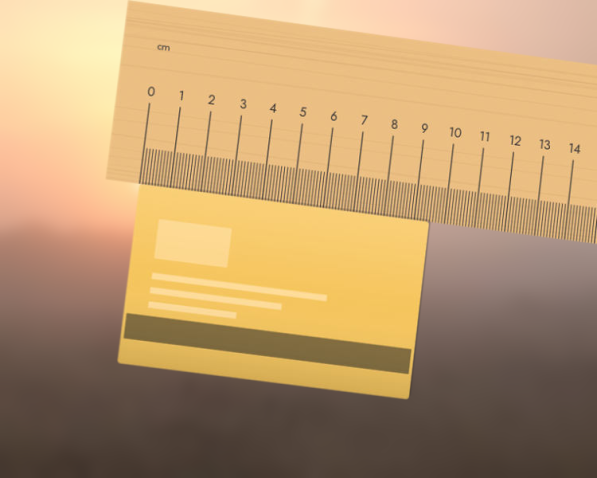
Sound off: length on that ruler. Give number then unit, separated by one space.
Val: 9.5 cm
